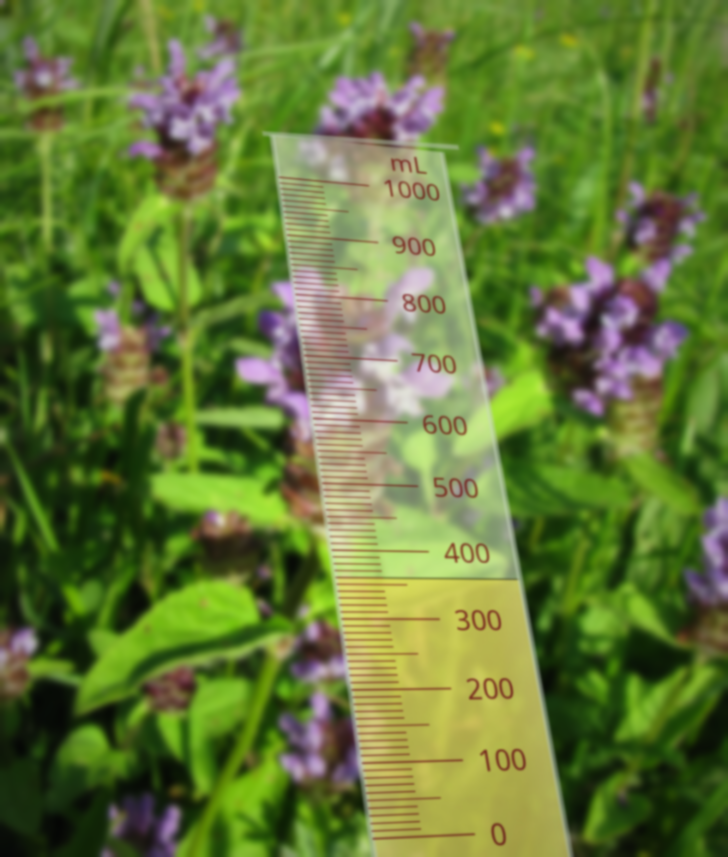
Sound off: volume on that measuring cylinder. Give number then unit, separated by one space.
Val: 360 mL
